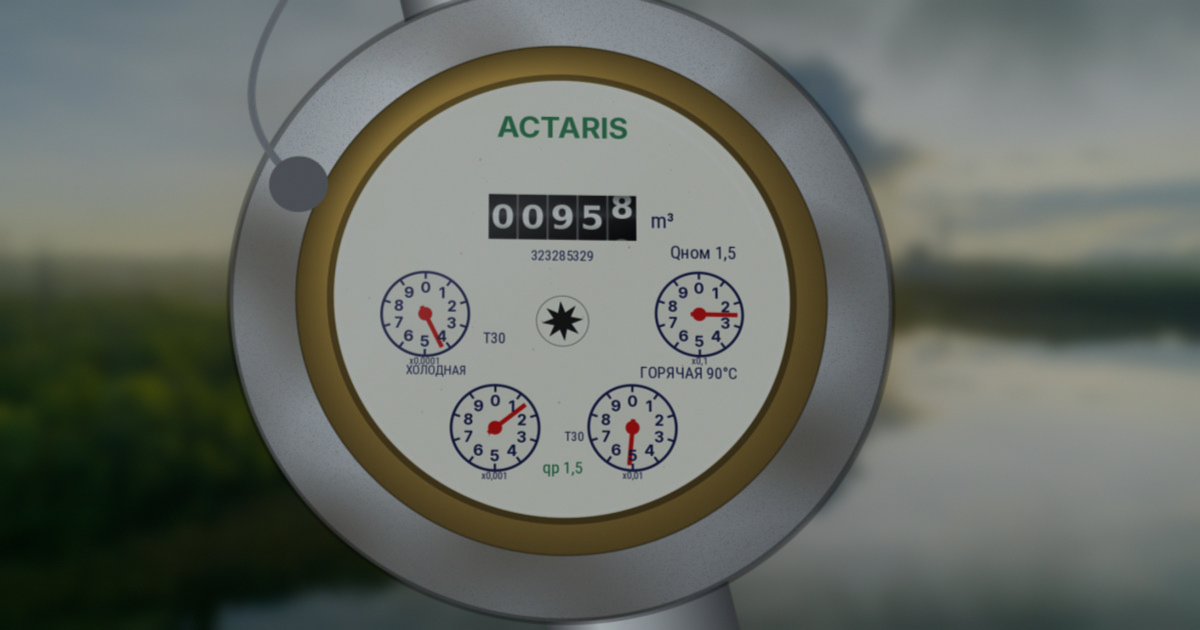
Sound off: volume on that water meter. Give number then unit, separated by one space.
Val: 958.2514 m³
